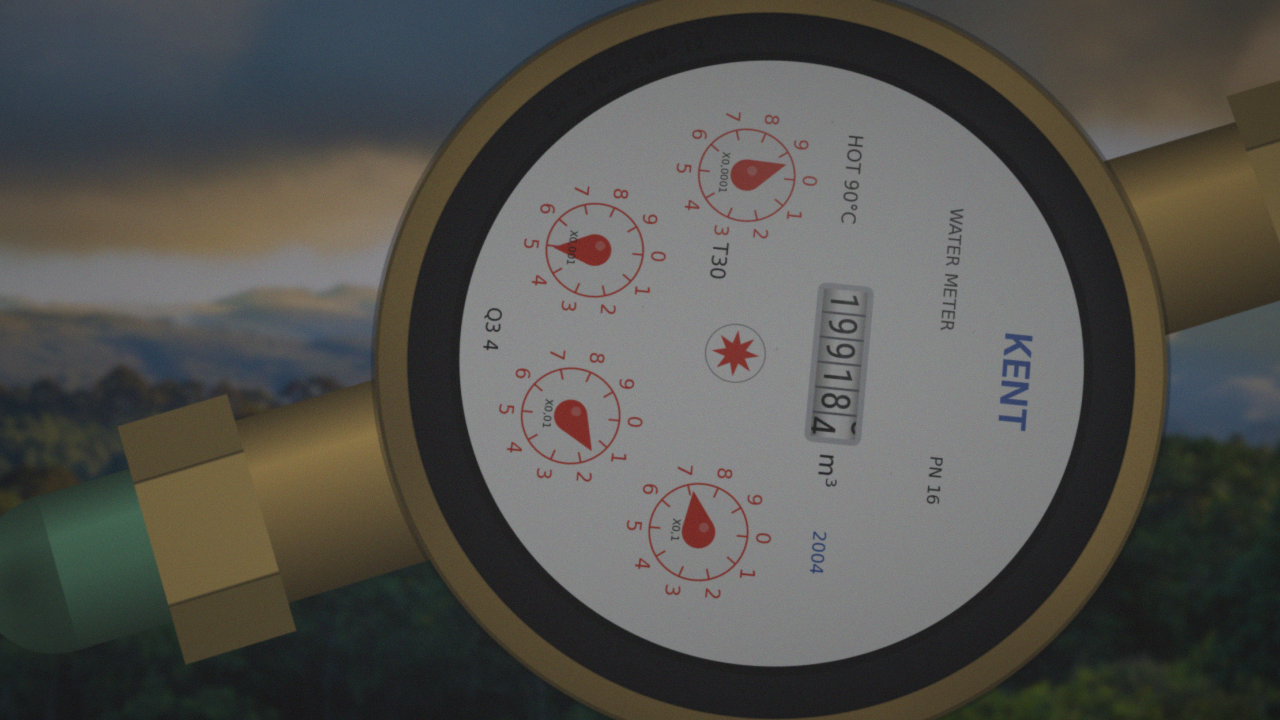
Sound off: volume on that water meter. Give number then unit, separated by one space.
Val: 199183.7149 m³
